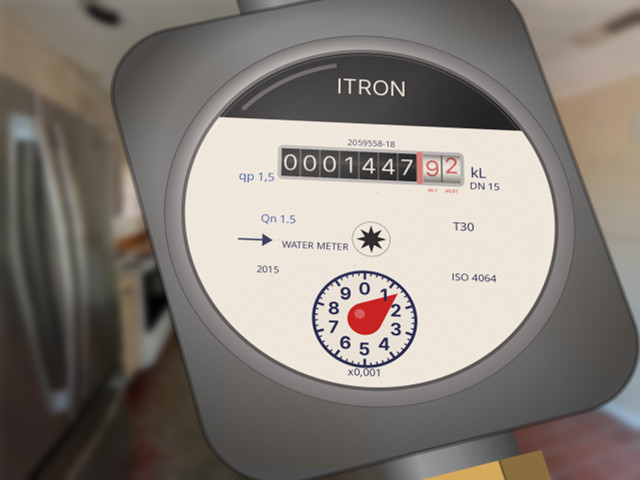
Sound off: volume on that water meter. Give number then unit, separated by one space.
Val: 1447.921 kL
